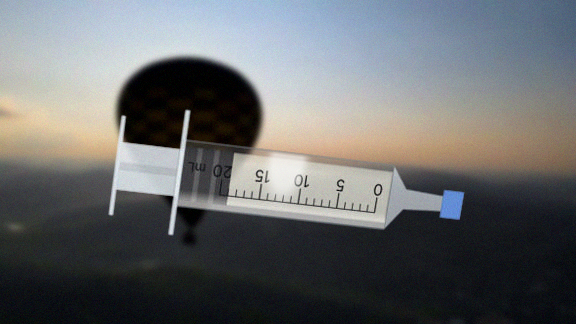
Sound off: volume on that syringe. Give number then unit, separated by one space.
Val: 19 mL
